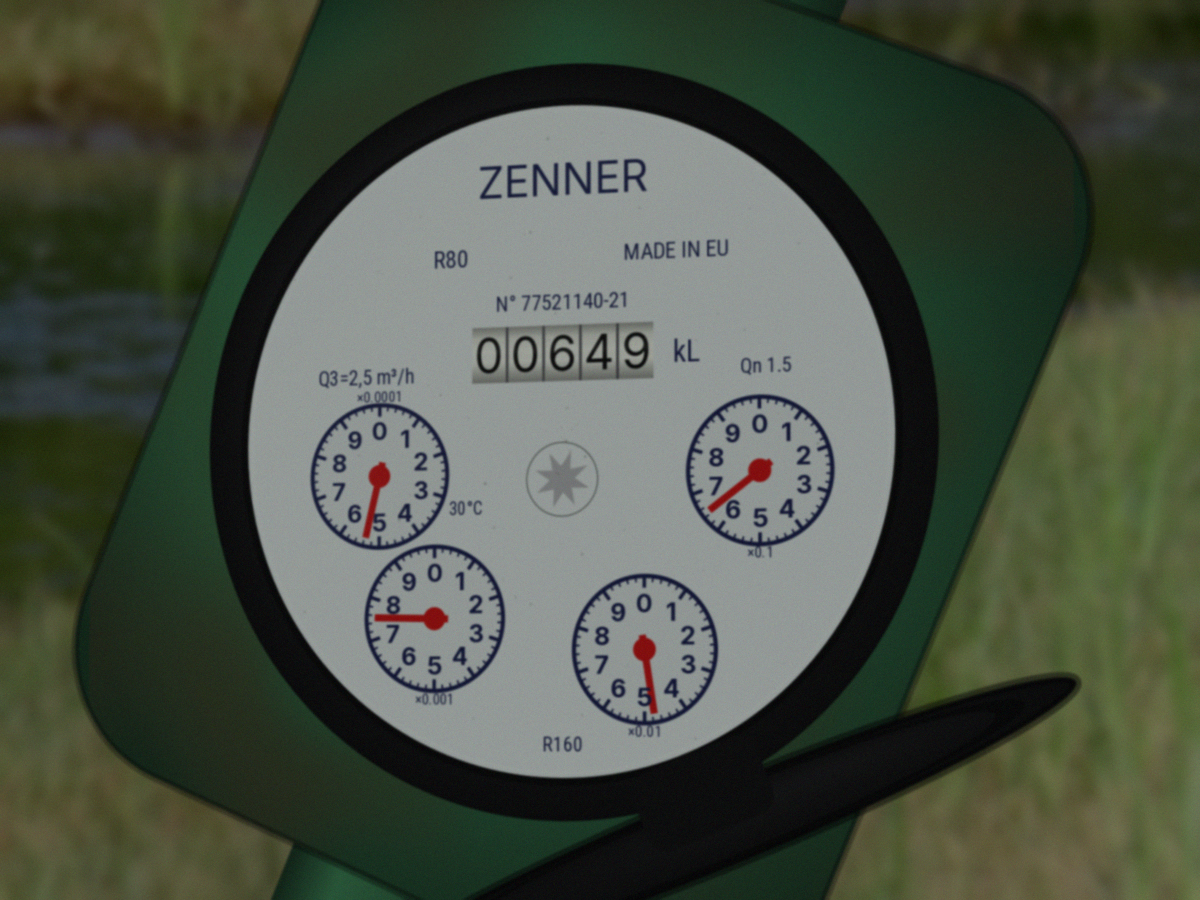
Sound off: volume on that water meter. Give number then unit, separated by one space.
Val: 649.6475 kL
